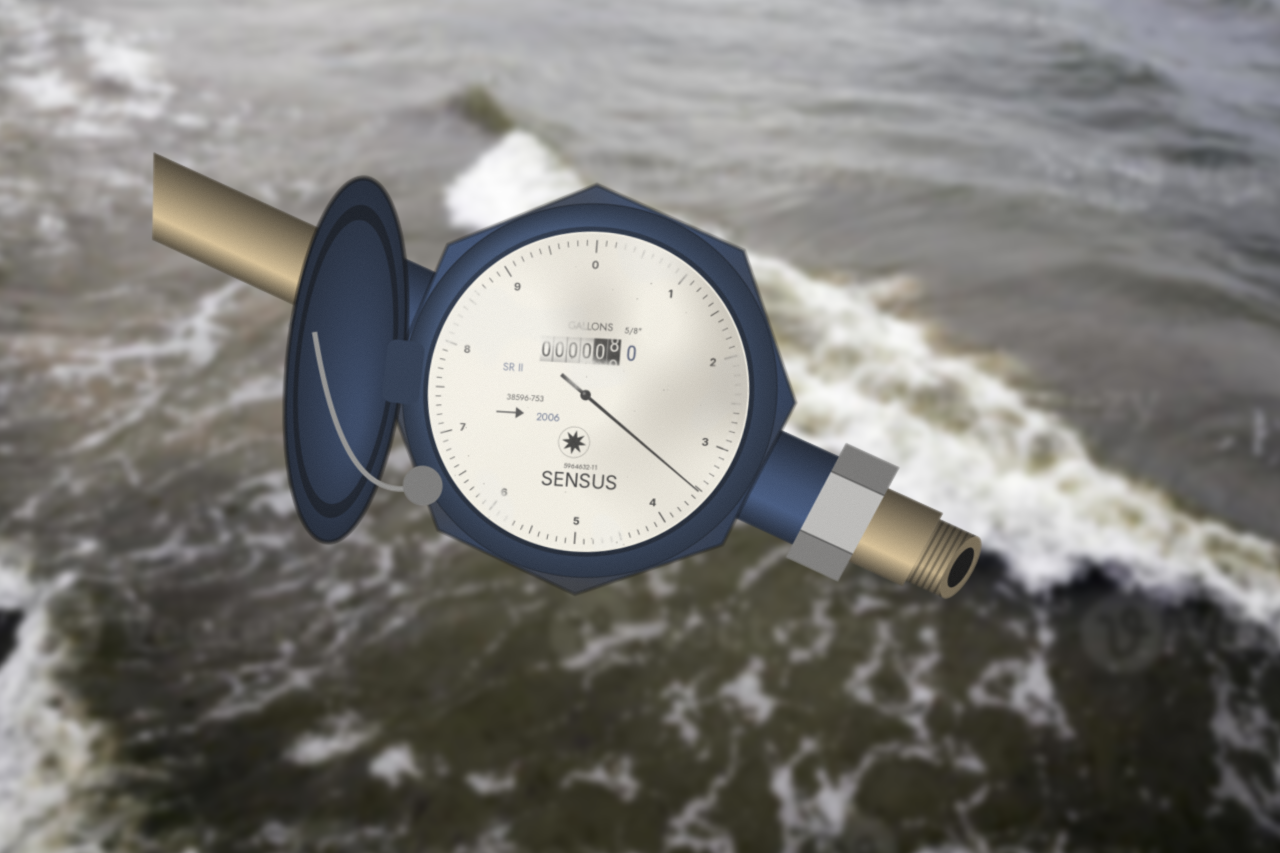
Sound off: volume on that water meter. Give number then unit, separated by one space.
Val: 83.5 gal
